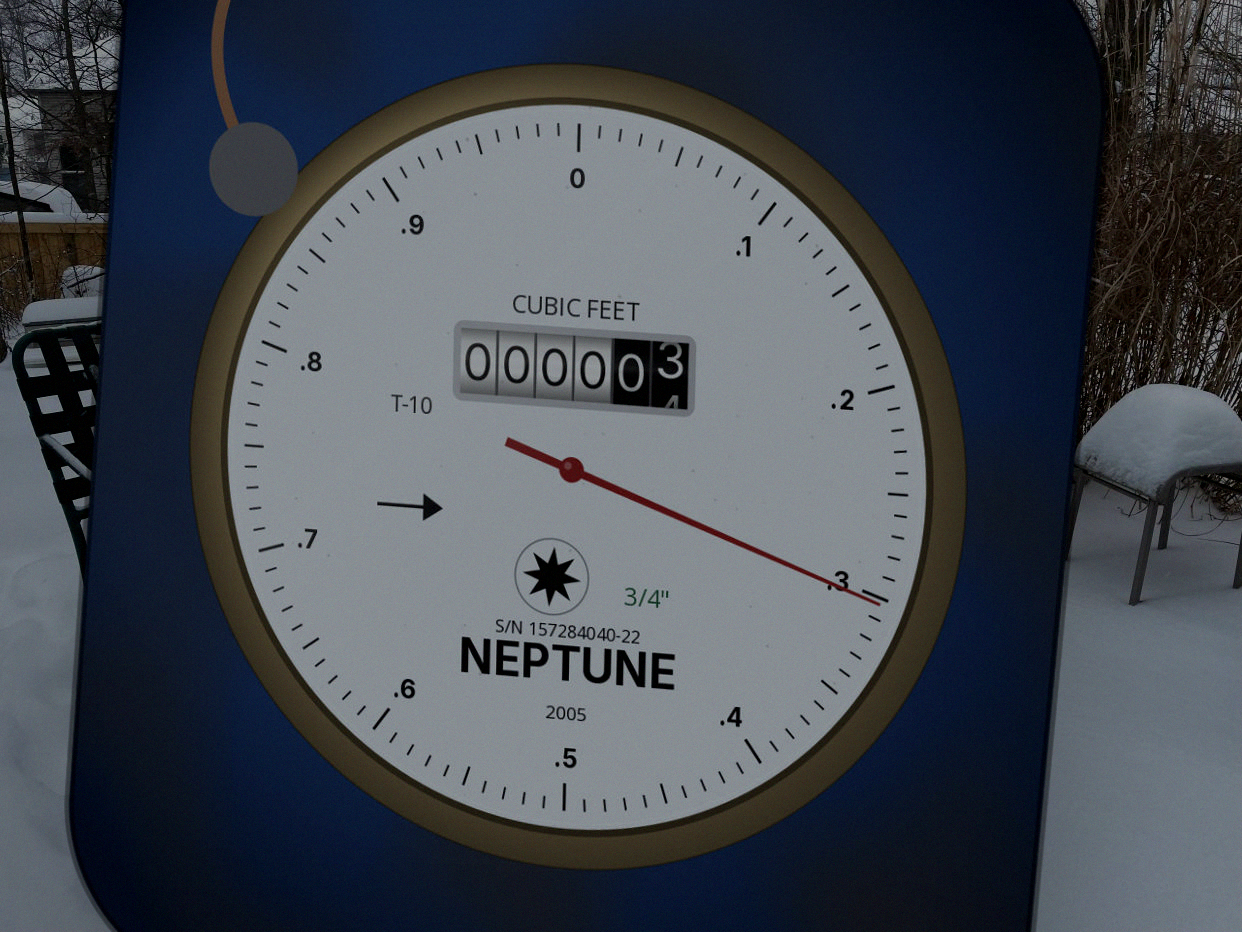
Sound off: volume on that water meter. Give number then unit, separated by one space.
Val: 3.30 ft³
